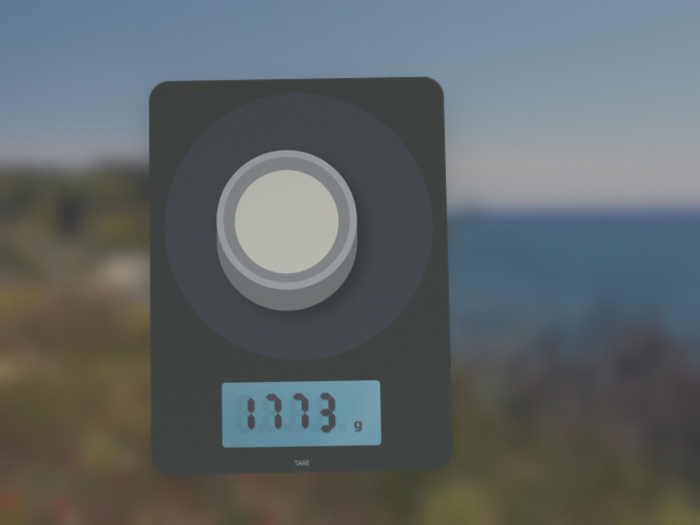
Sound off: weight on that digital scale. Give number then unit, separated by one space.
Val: 1773 g
